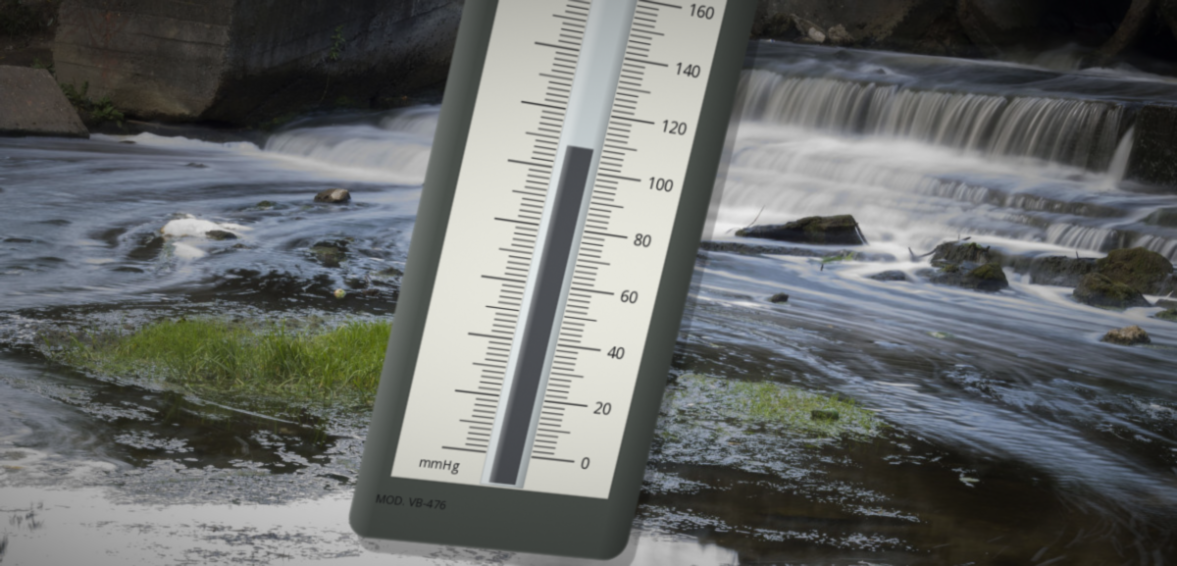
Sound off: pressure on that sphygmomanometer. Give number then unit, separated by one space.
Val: 108 mmHg
